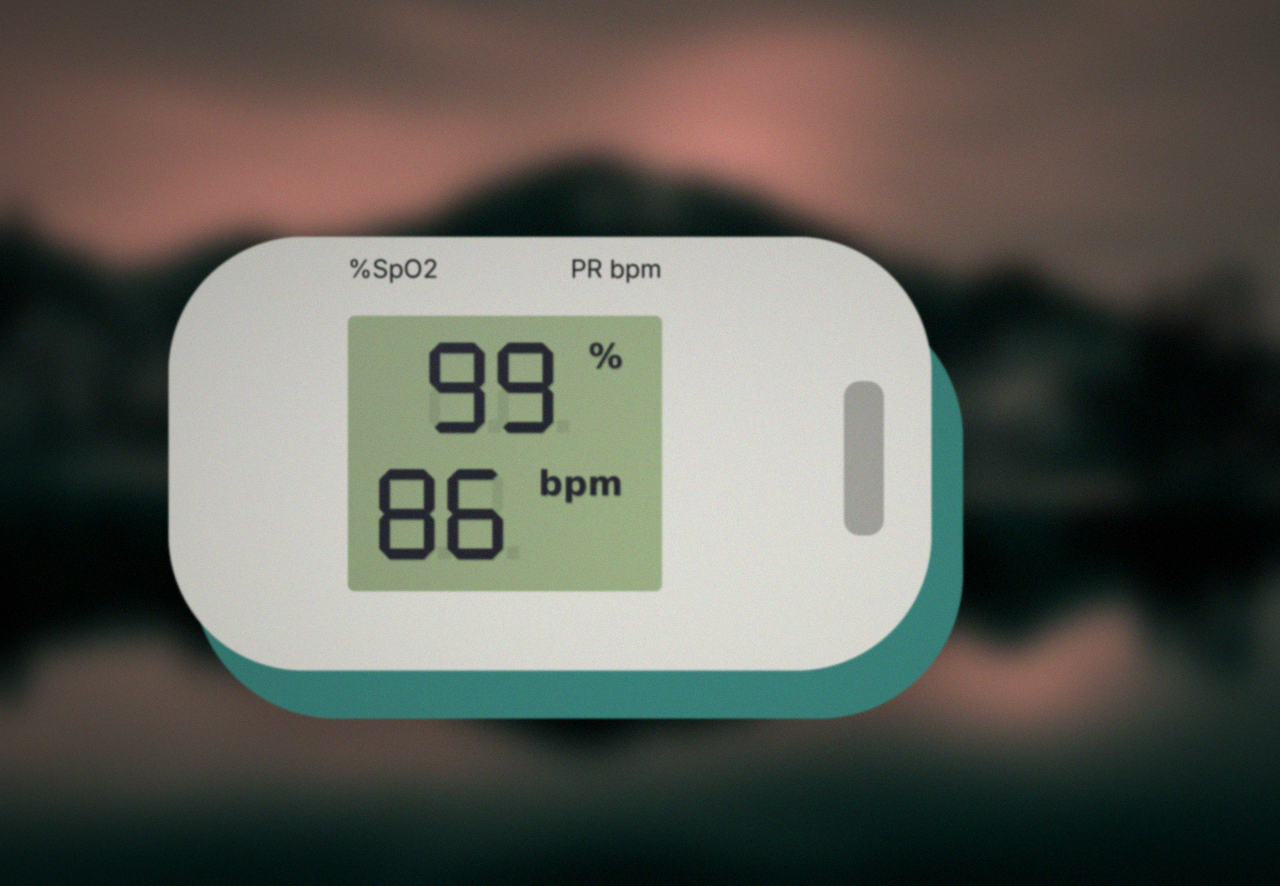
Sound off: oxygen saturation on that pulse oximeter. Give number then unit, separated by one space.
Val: 99 %
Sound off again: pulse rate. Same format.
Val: 86 bpm
